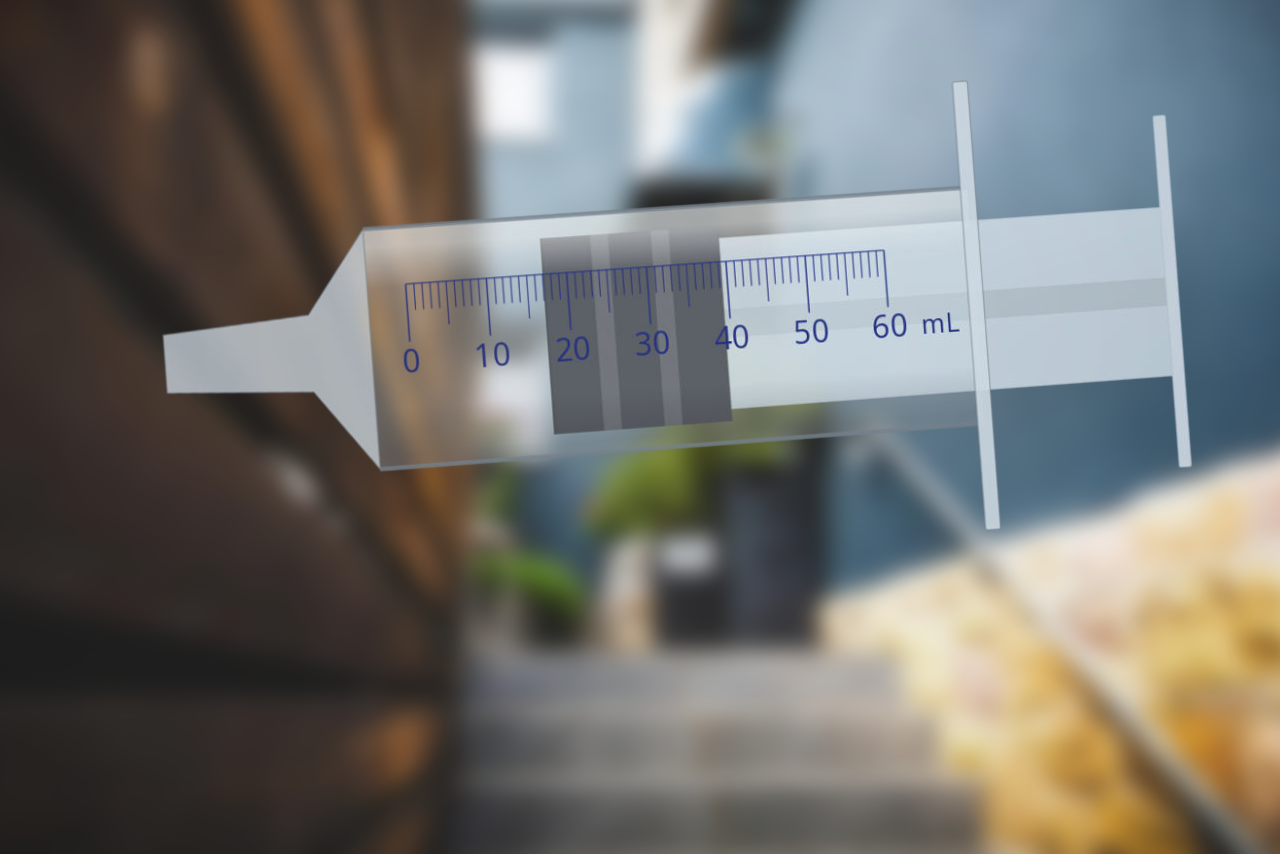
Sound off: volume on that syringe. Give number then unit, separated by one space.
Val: 17 mL
